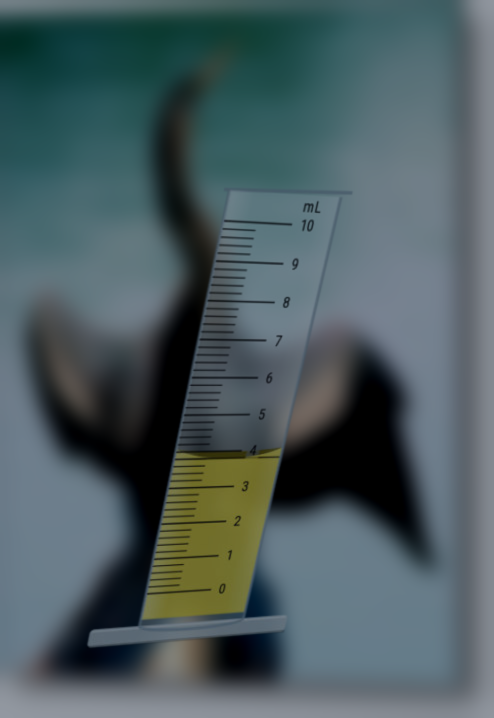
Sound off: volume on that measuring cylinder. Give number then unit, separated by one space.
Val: 3.8 mL
